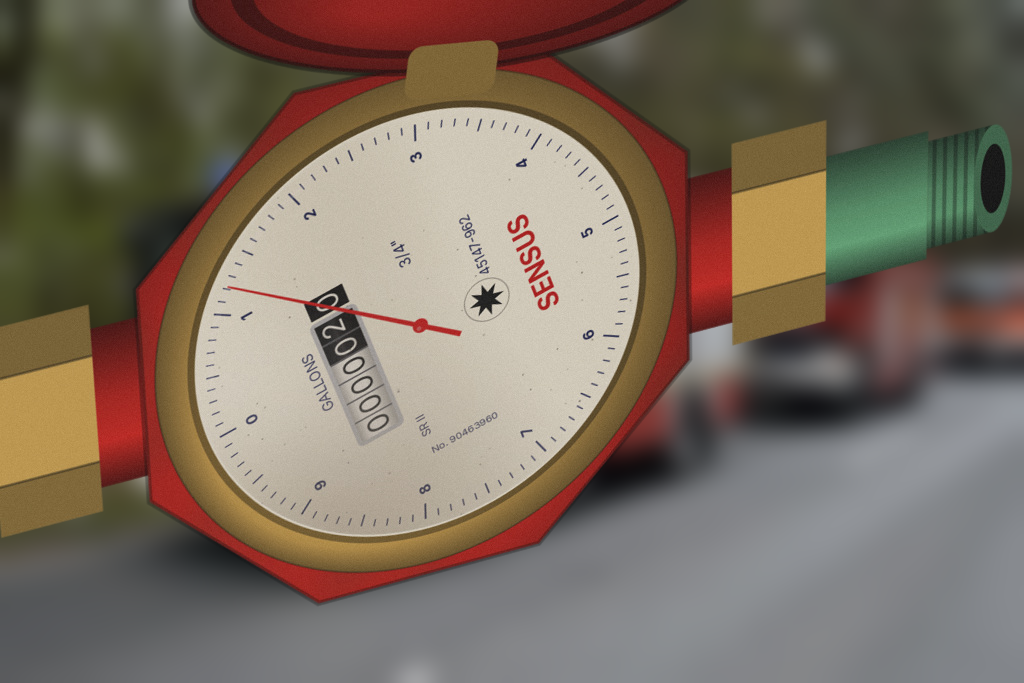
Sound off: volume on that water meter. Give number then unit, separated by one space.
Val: 21.2 gal
